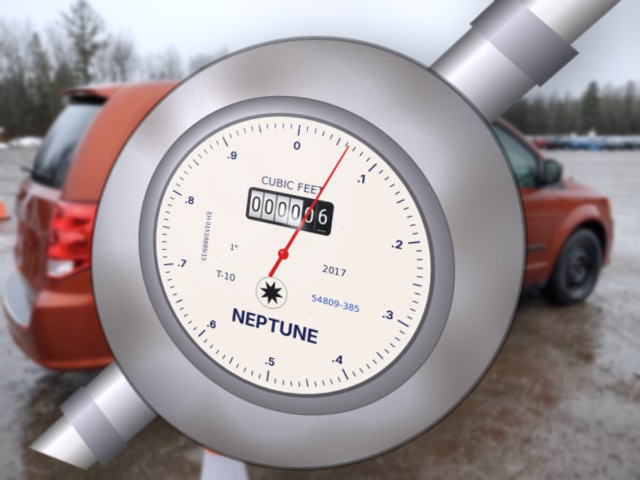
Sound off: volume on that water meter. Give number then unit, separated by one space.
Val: 6.06 ft³
